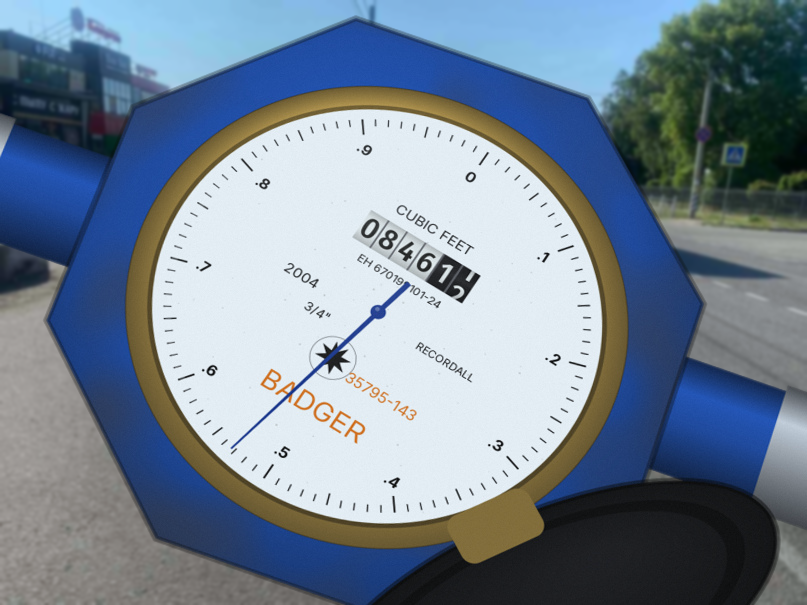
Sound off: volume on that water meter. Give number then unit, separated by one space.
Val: 84611.53 ft³
